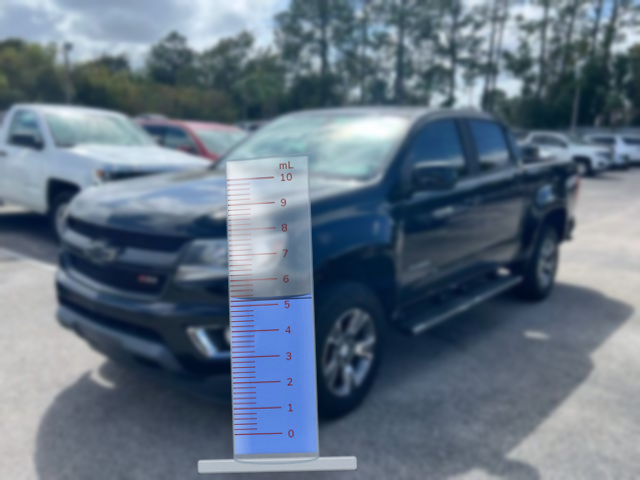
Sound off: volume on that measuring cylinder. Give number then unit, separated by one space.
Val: 5.2 mL
